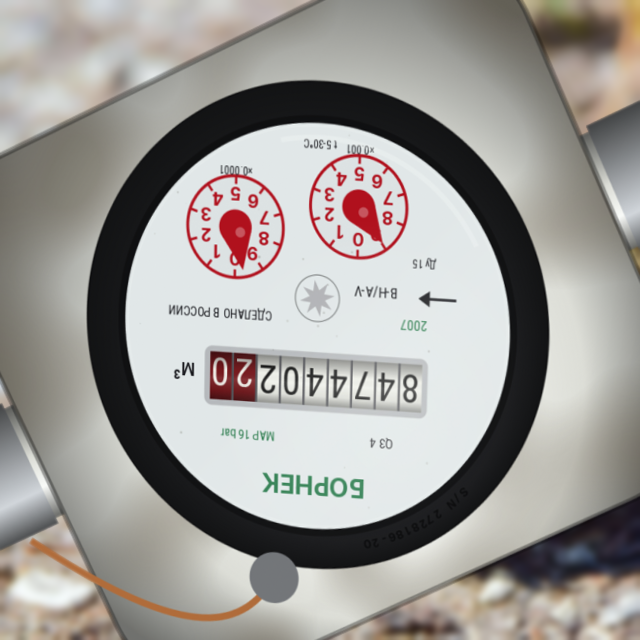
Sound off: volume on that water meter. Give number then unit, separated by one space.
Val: 8474402.1989 m³
